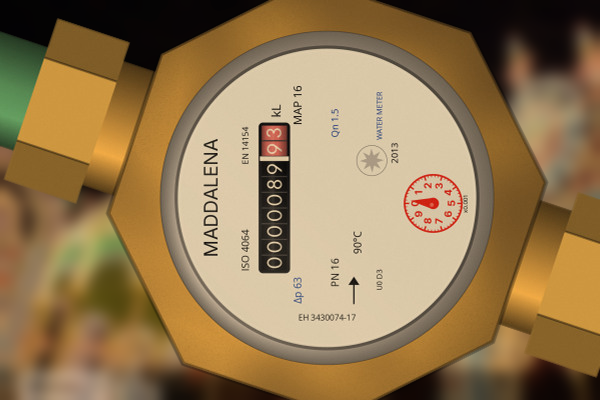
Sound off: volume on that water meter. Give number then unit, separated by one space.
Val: 89.930 kL
